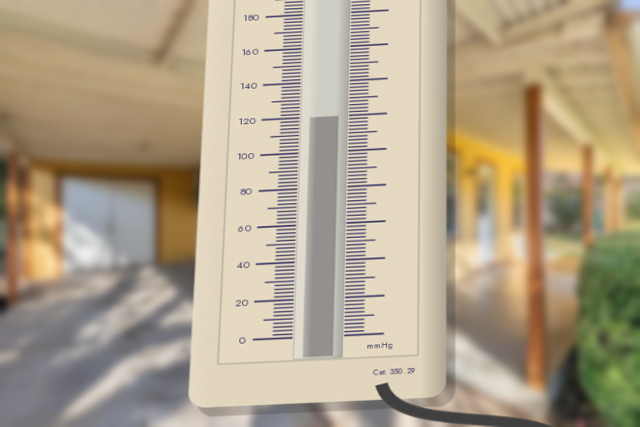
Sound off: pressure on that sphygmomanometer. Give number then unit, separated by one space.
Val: 120 mmHg
